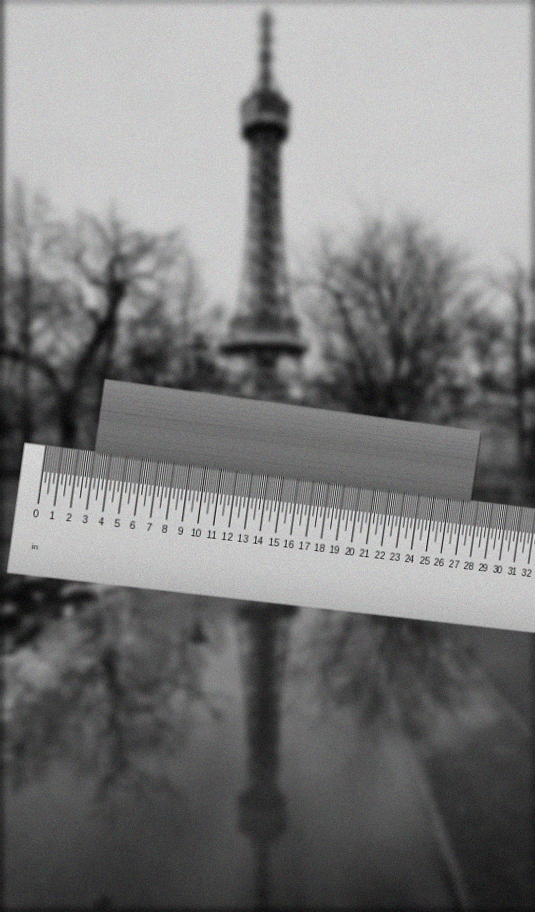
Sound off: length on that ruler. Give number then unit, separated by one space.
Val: 24.5 in
